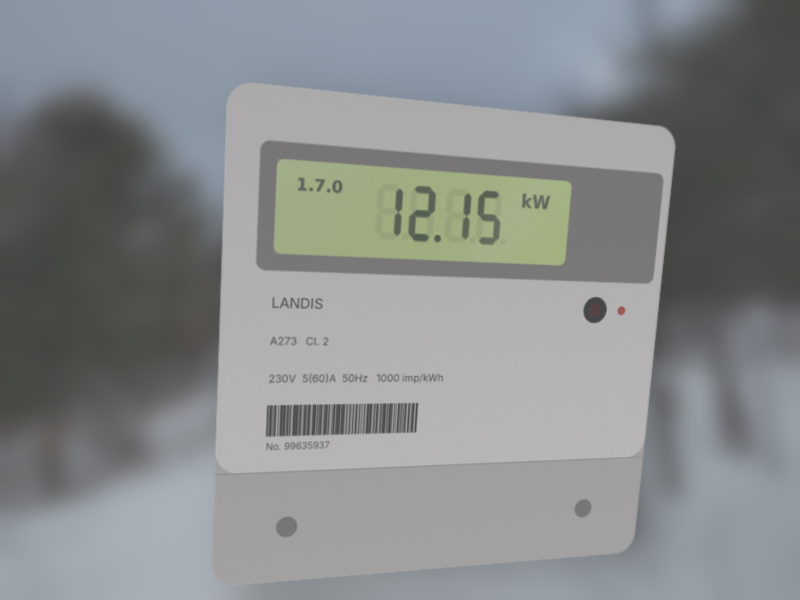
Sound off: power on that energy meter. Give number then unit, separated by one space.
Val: 12.15 kW
